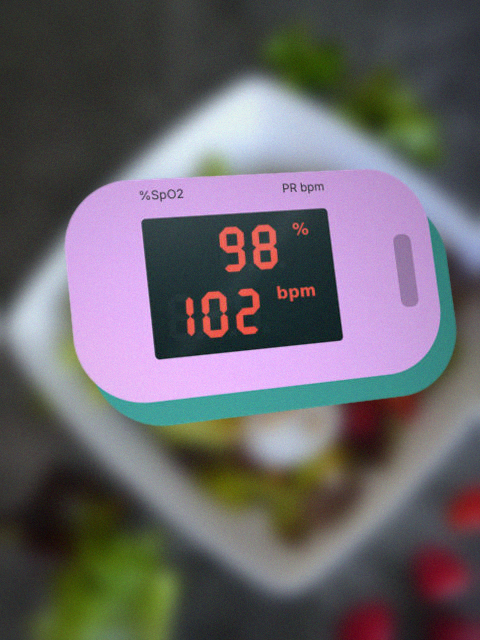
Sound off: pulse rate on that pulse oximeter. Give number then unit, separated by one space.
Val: 102 bpm
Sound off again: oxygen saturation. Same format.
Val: 98 %
